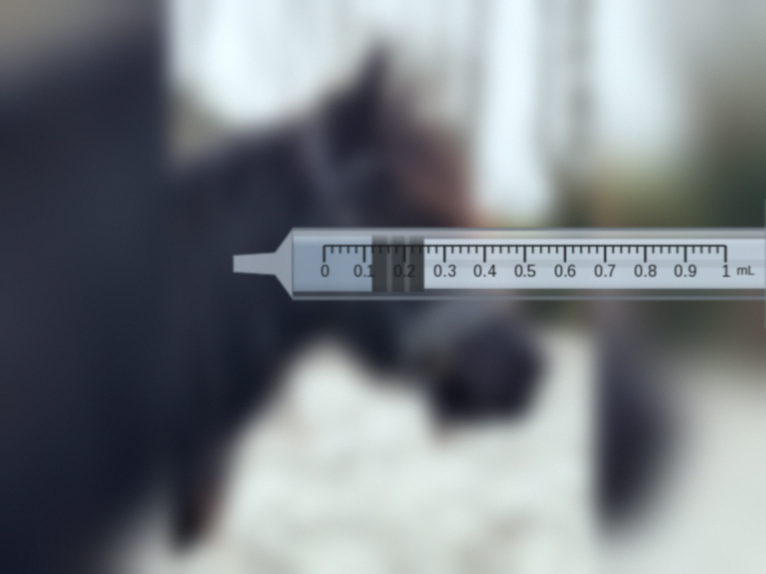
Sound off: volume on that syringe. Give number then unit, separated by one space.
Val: 0.12 mL
